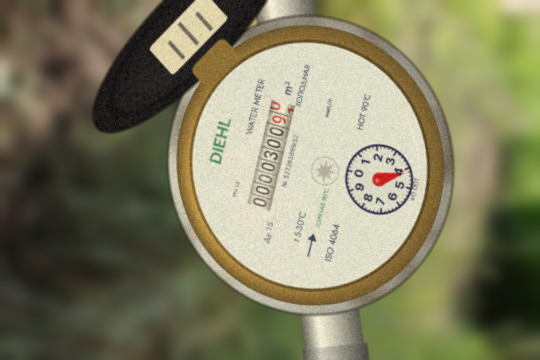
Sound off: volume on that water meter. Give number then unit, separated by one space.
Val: 300.904 m³
